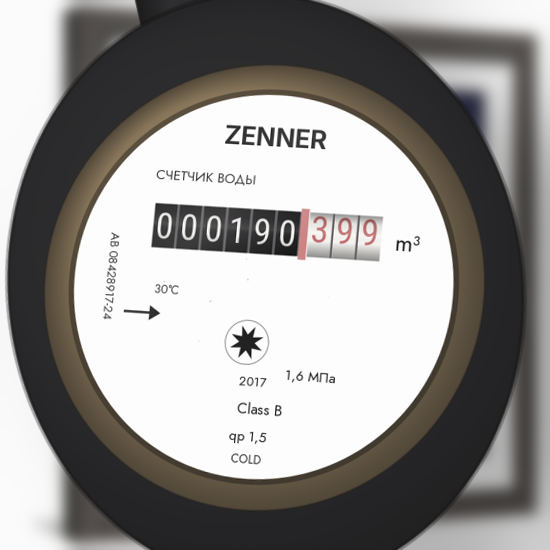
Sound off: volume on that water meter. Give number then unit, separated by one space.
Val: 190.399 m³
